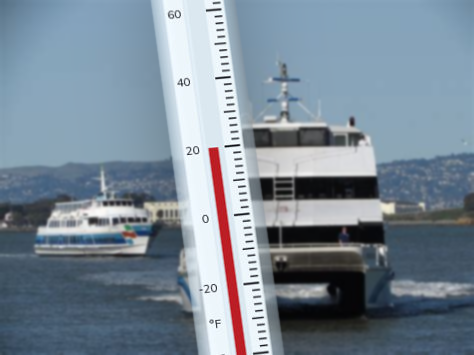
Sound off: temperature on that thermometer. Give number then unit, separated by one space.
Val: 20 °F
